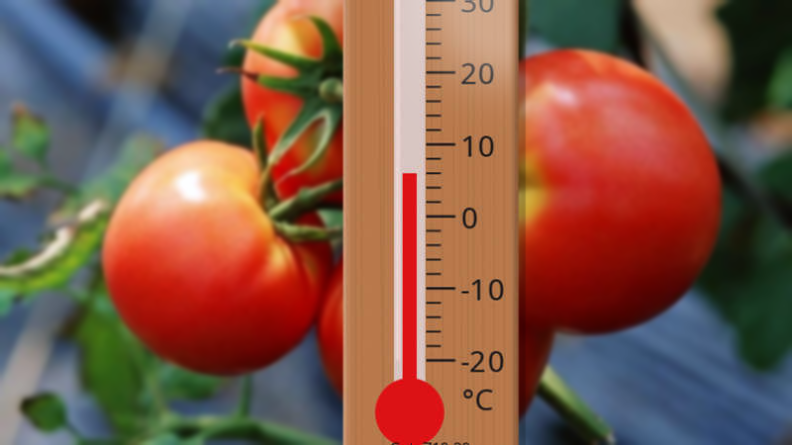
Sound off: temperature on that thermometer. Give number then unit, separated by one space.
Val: 6 °C
